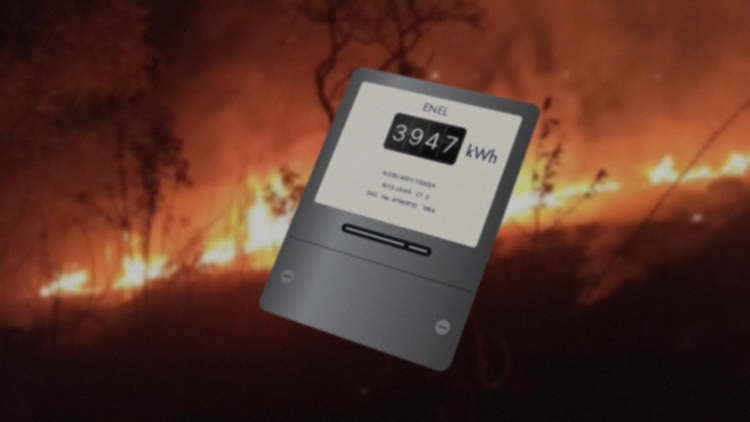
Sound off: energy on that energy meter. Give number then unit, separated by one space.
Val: 3947 kWh
